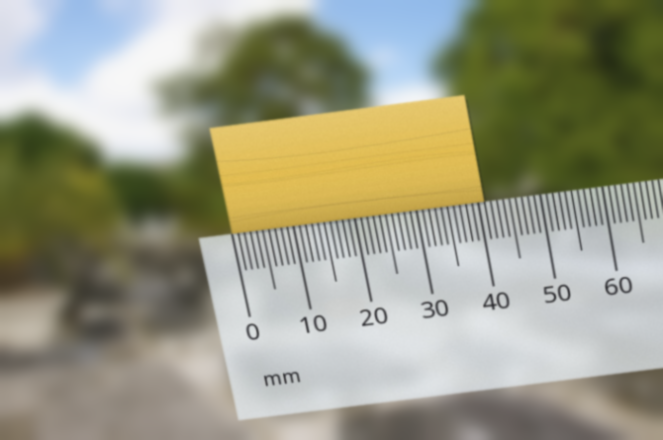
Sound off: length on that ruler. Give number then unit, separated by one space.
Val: 41 mm
